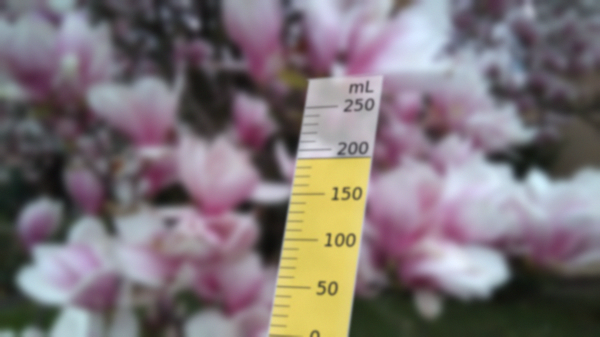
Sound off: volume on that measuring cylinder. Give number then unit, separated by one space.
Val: 190 mL
